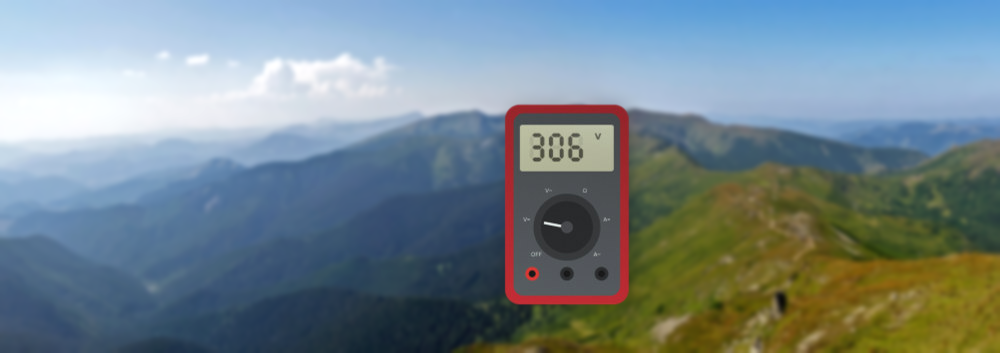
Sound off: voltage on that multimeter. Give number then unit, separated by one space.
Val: 306 V
